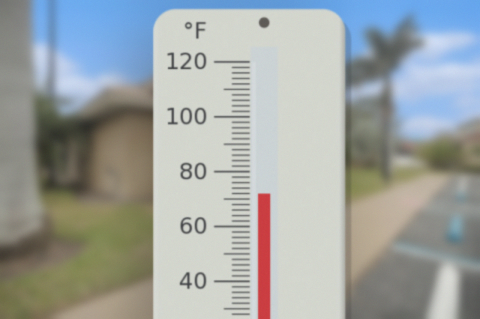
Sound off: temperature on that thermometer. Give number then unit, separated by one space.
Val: 72 °F
